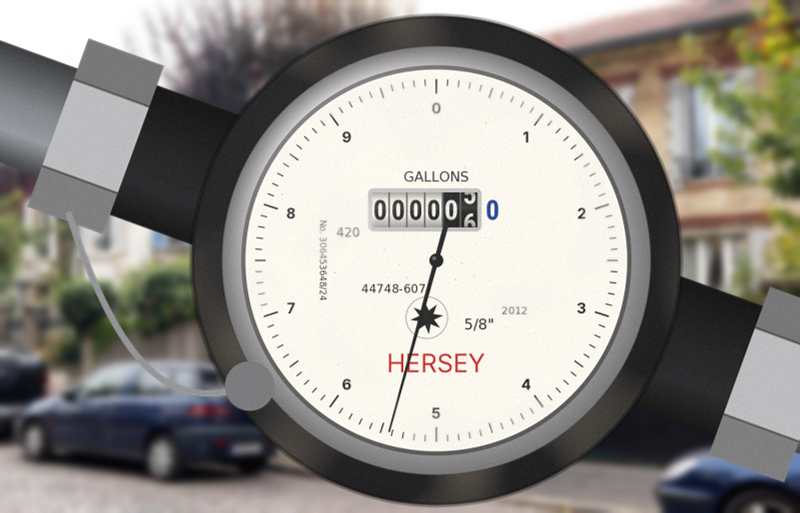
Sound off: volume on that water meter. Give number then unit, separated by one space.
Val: 55.4 gal
